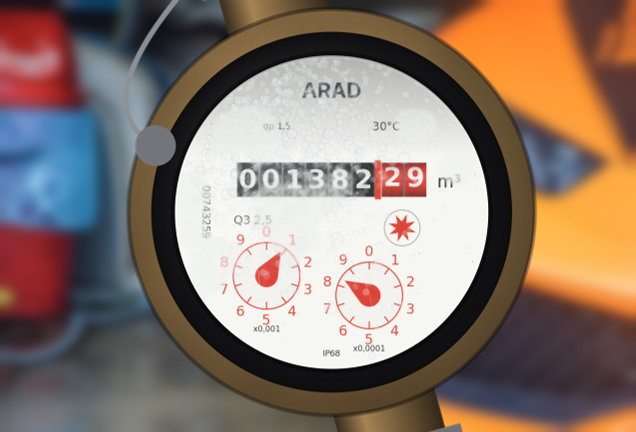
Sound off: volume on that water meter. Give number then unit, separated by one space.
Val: 1382.2908 m³
